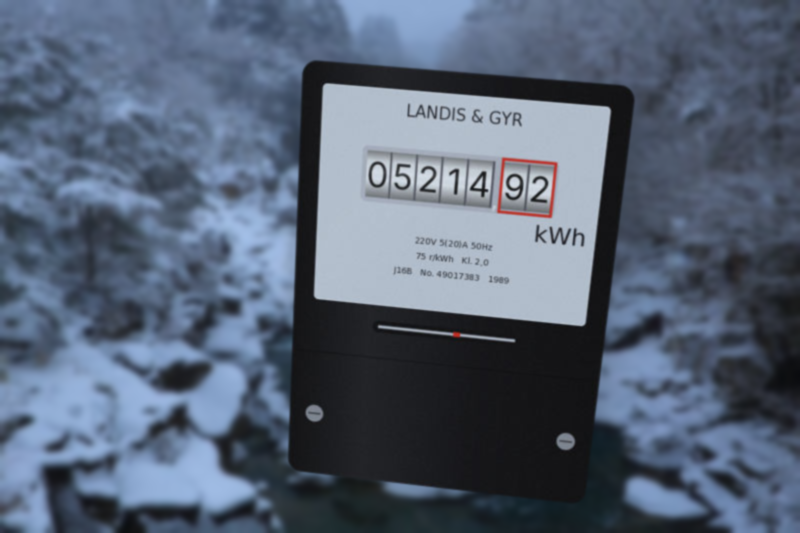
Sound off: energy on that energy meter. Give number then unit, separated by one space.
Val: 5214.92 kWh
